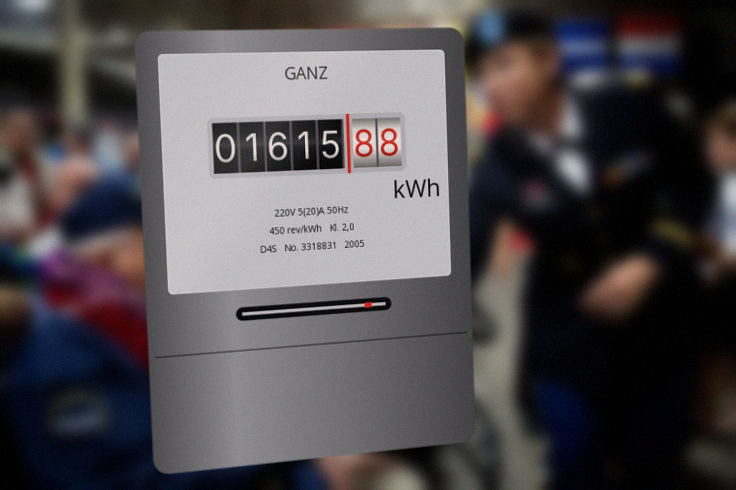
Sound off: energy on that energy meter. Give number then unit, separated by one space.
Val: 1615.88 kWh
